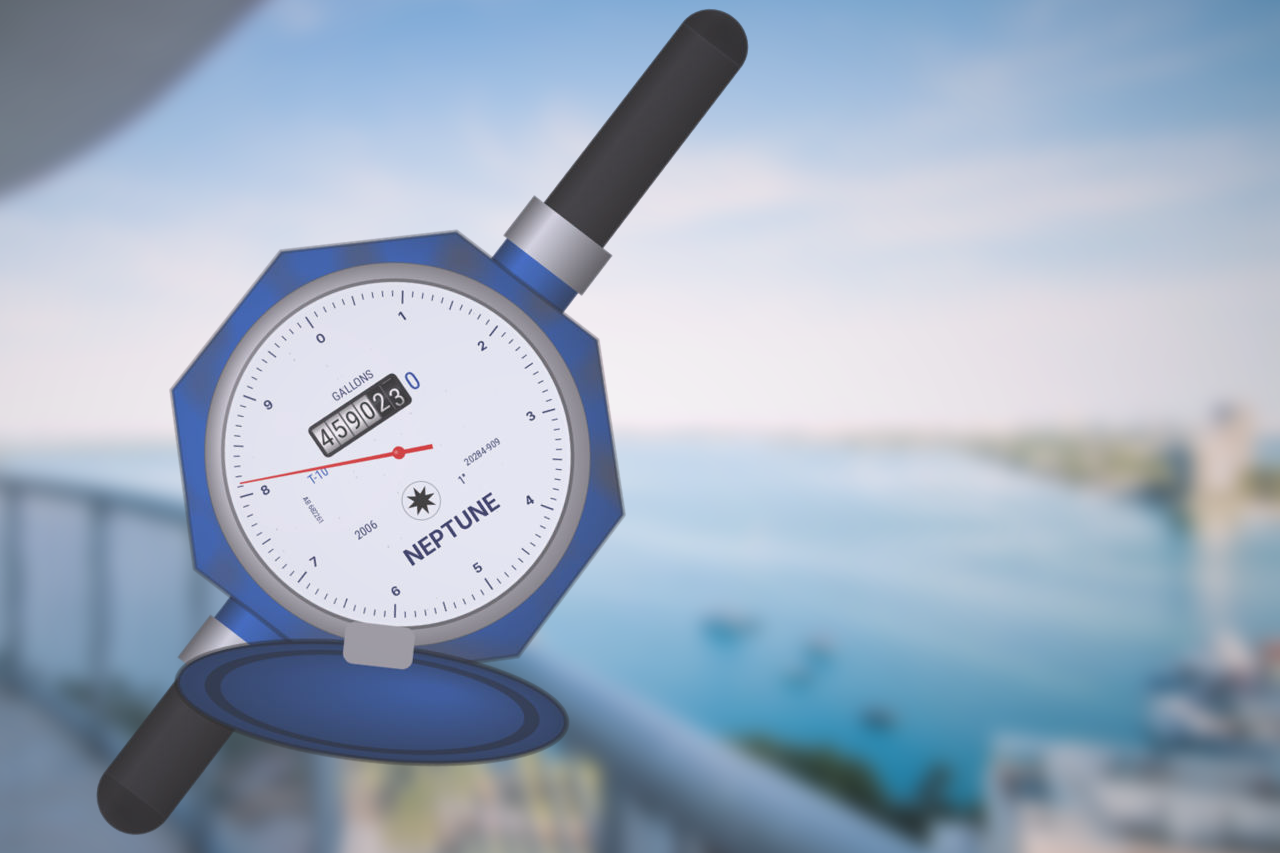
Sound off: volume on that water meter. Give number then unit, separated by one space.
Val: 4590228.1 gal
